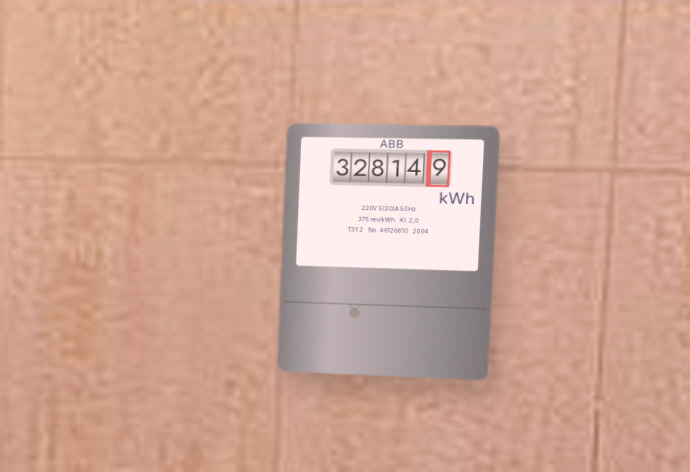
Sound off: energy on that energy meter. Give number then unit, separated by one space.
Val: 32814.9 kWh
